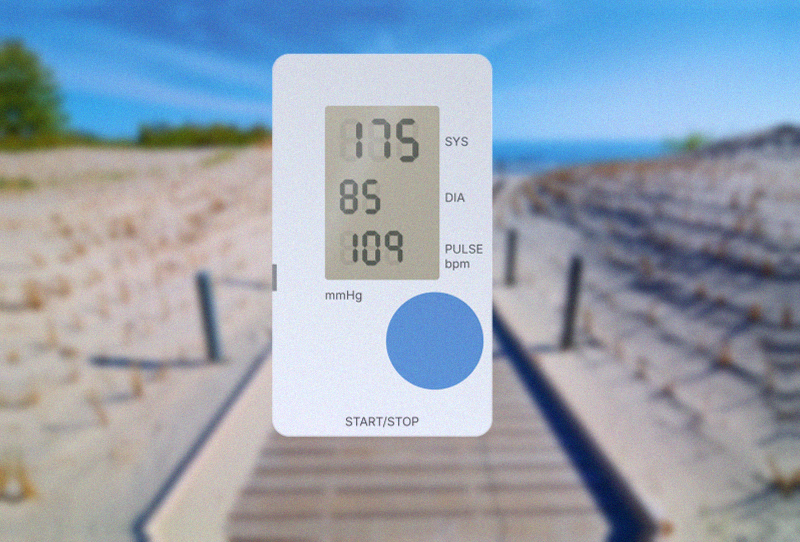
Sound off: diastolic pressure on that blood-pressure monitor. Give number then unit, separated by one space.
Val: 85 mmHg
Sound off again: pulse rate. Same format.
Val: 109 bpm
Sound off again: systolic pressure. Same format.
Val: 175 mmHg
